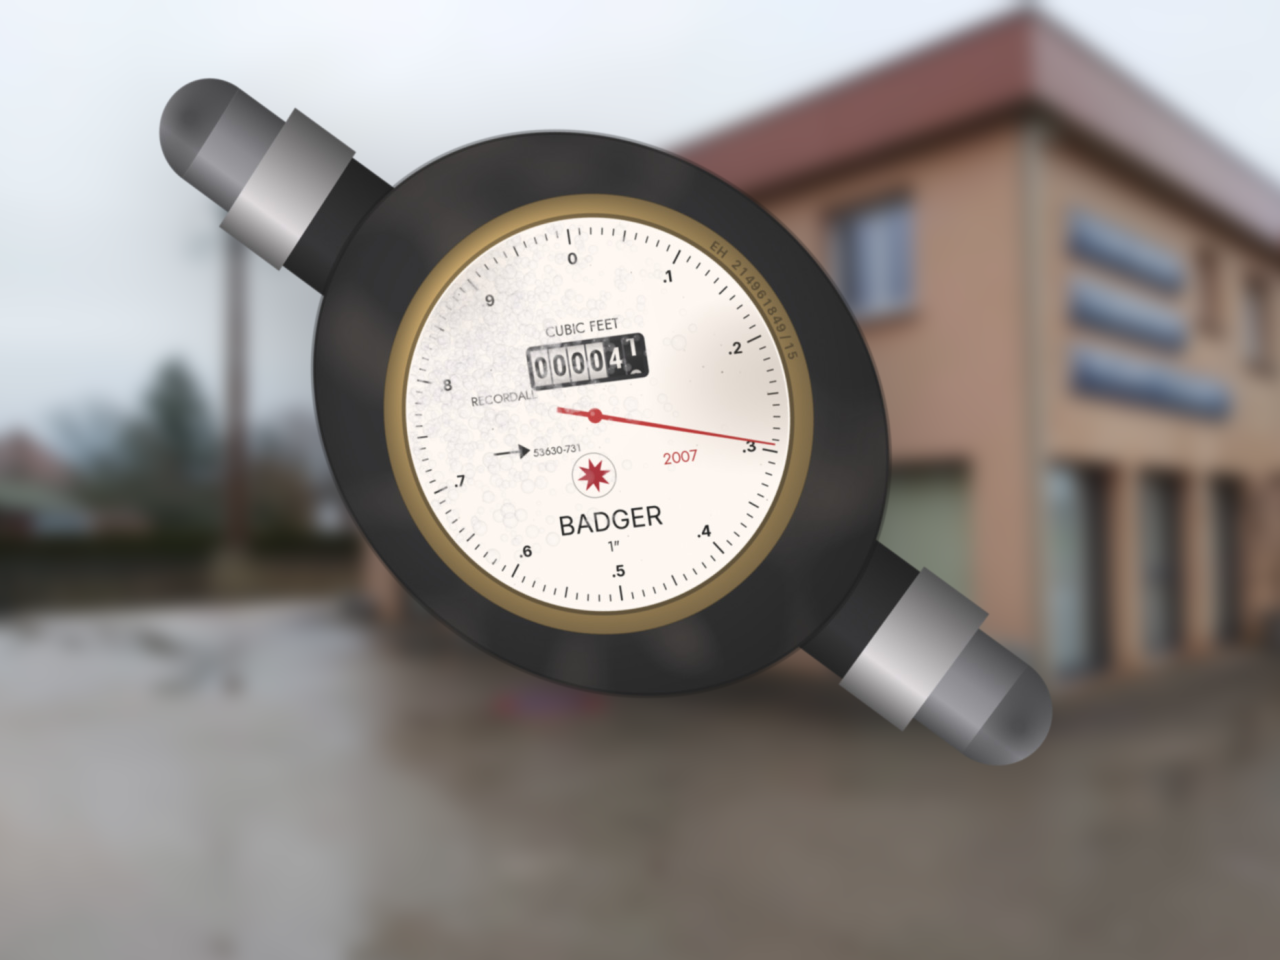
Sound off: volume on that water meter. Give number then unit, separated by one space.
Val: 41.29 ft³
